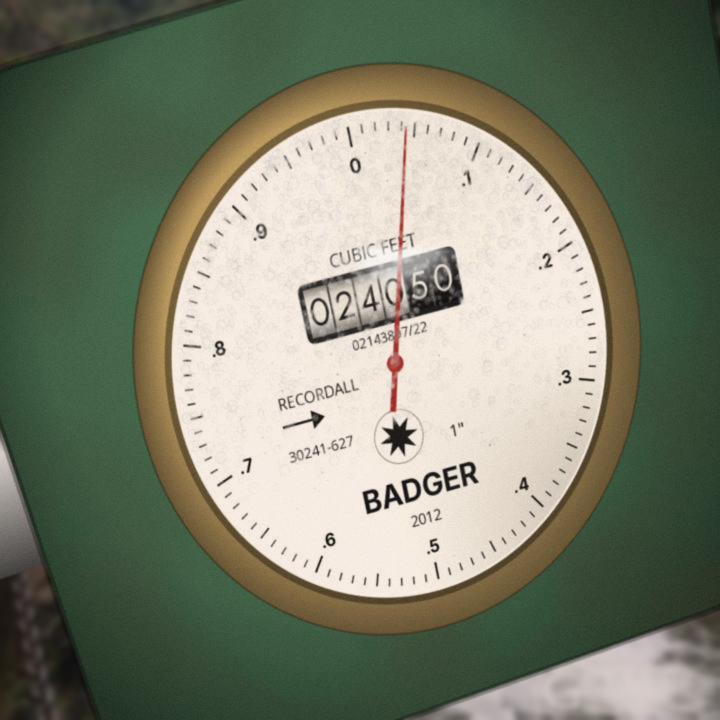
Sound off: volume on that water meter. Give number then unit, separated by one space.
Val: 24050.04 ft³
